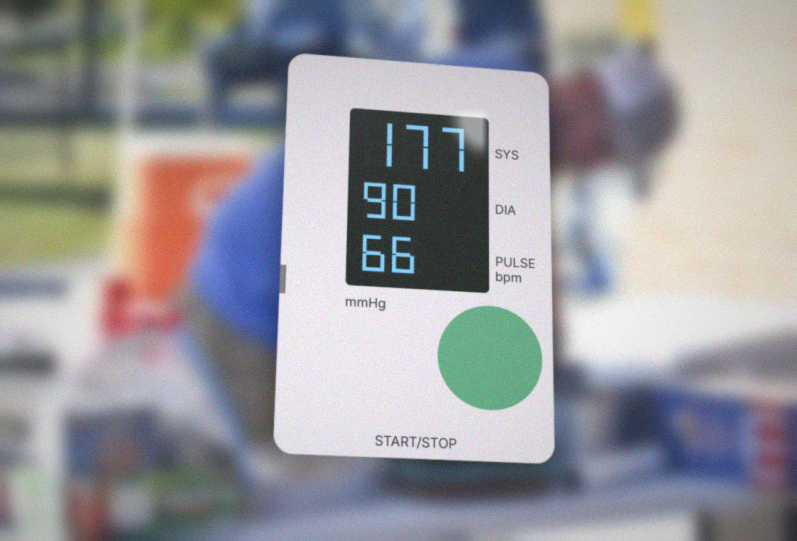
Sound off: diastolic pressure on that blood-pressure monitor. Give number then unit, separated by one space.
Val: 90 mmHg
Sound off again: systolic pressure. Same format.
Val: 177 mmHg
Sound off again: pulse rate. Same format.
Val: 66 bpm
